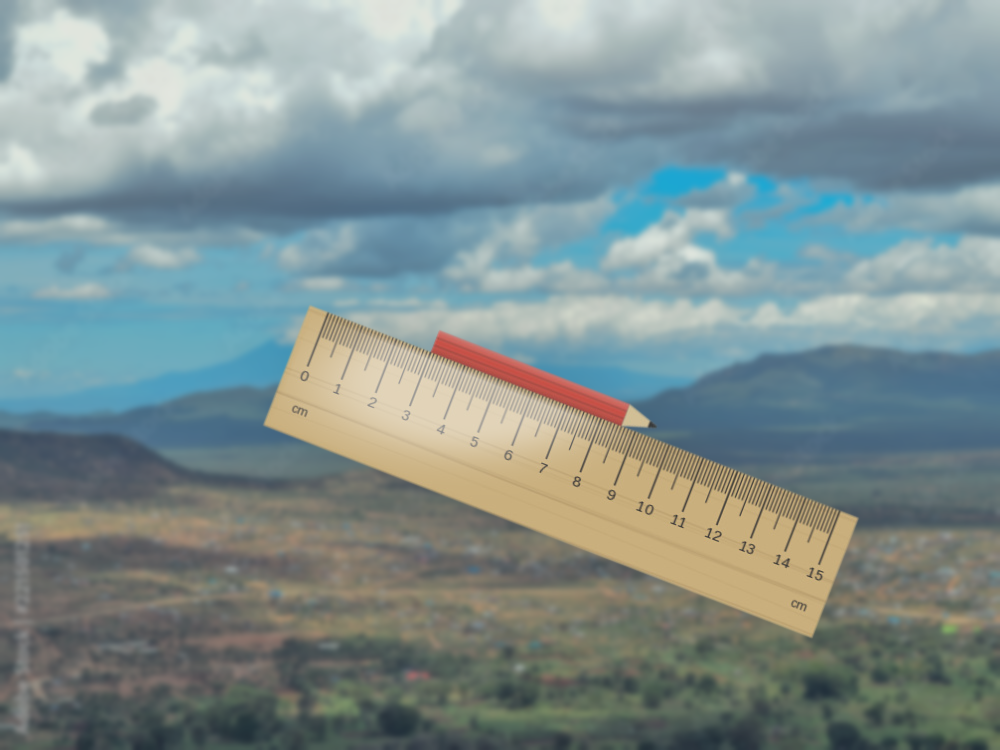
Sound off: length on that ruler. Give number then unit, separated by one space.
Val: 6.5 cm
